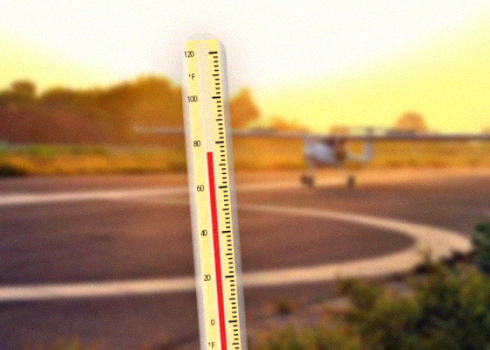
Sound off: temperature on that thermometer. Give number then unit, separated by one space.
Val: 76 °F
